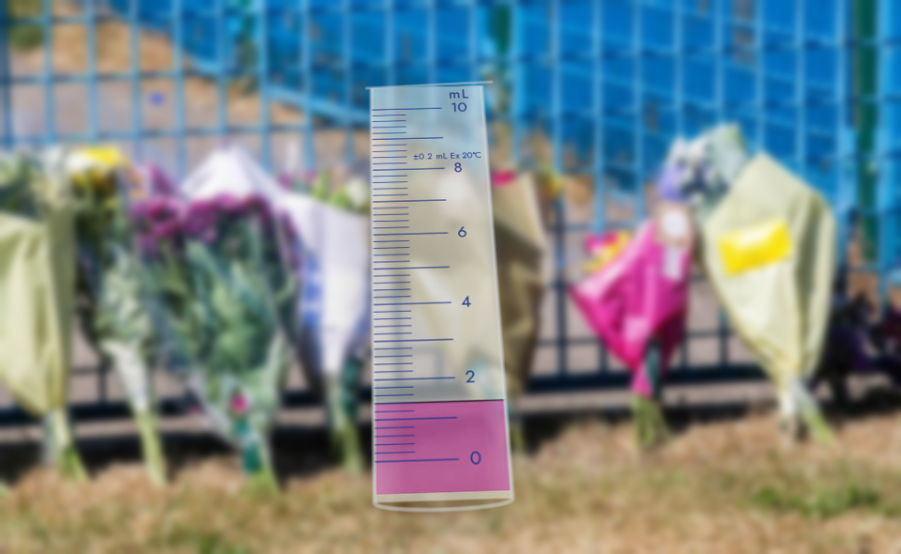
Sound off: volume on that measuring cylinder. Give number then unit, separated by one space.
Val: 1.4 mL
